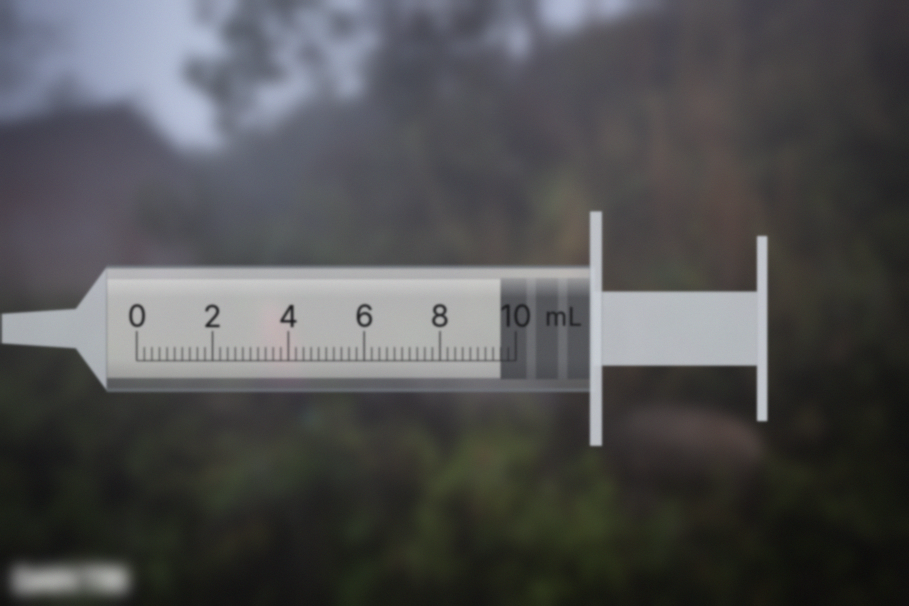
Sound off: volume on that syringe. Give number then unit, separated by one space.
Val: 9.6 mL
